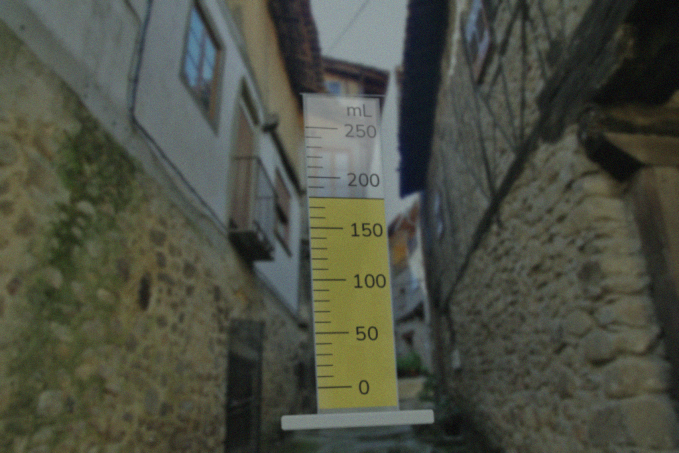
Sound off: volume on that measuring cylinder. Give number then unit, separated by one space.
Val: 180 mL
